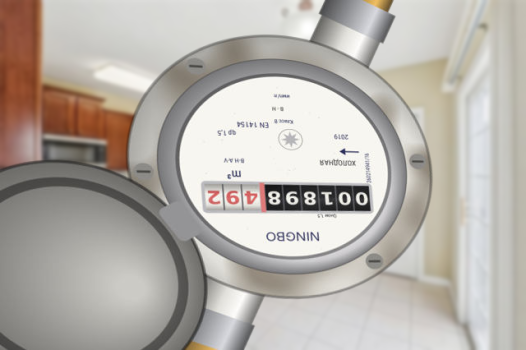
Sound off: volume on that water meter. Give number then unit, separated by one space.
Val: 1898.492 m³
